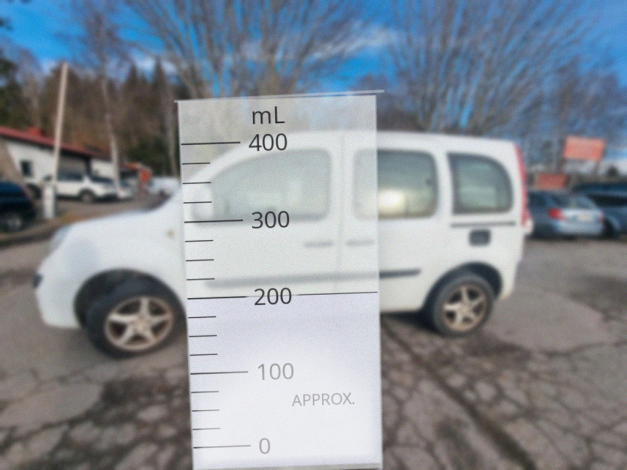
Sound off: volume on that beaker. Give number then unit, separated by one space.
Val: 200 mL
